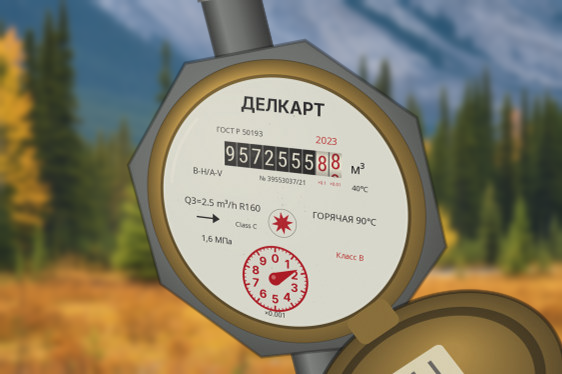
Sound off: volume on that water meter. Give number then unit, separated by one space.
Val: 9572555.881 m³
